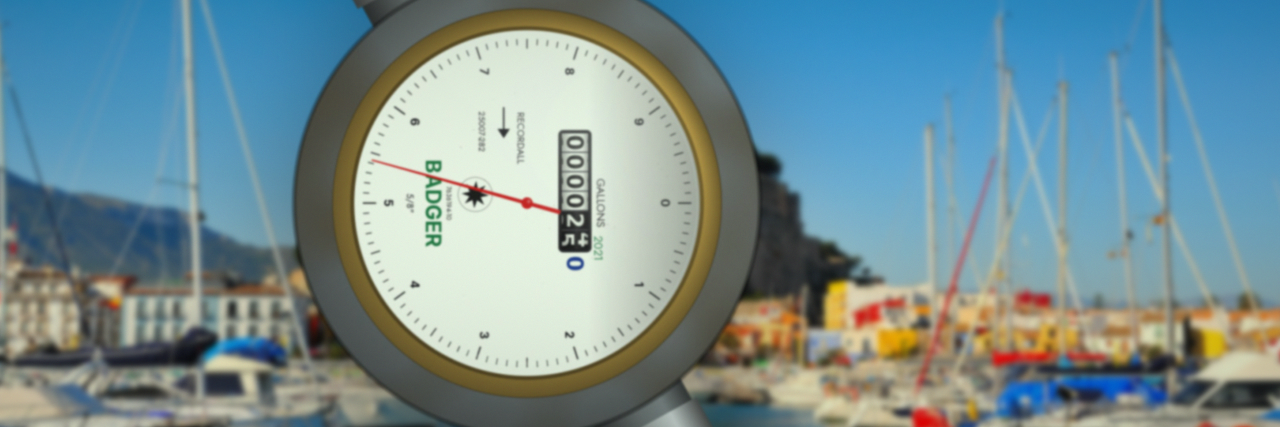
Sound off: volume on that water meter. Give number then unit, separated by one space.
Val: 245.4 gal
